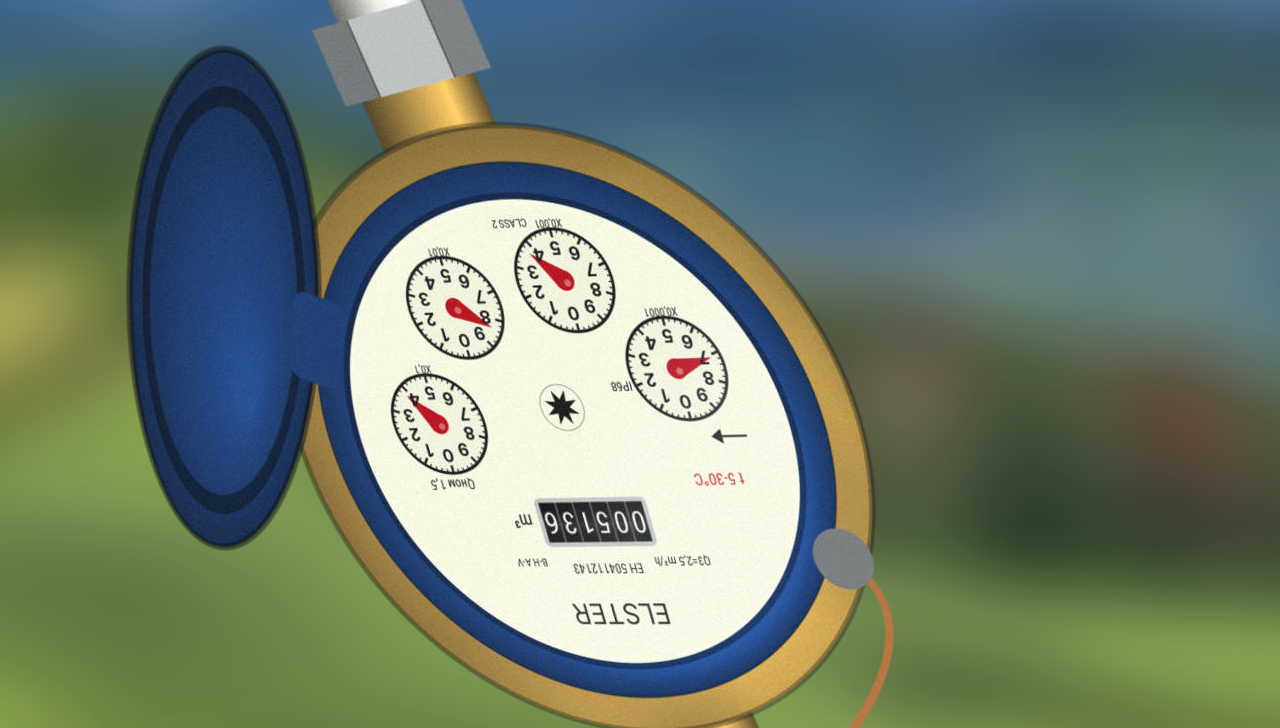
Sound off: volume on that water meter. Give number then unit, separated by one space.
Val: 5136.3837 m³
